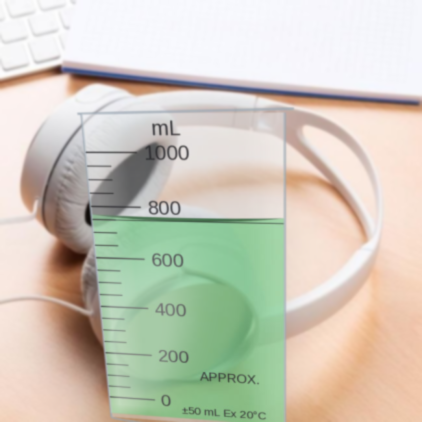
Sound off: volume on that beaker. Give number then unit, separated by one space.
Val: 750 mL
